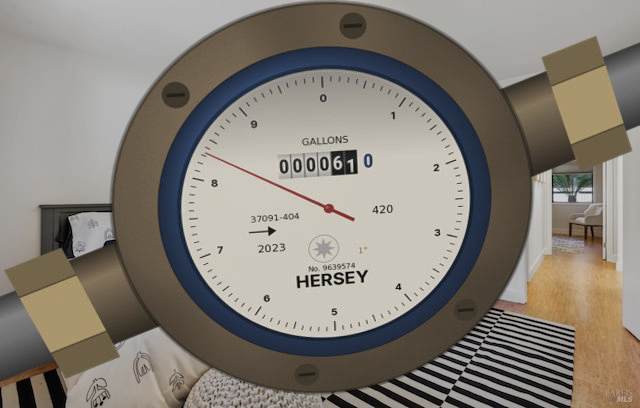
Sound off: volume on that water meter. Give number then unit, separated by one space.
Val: 608.3 gal
